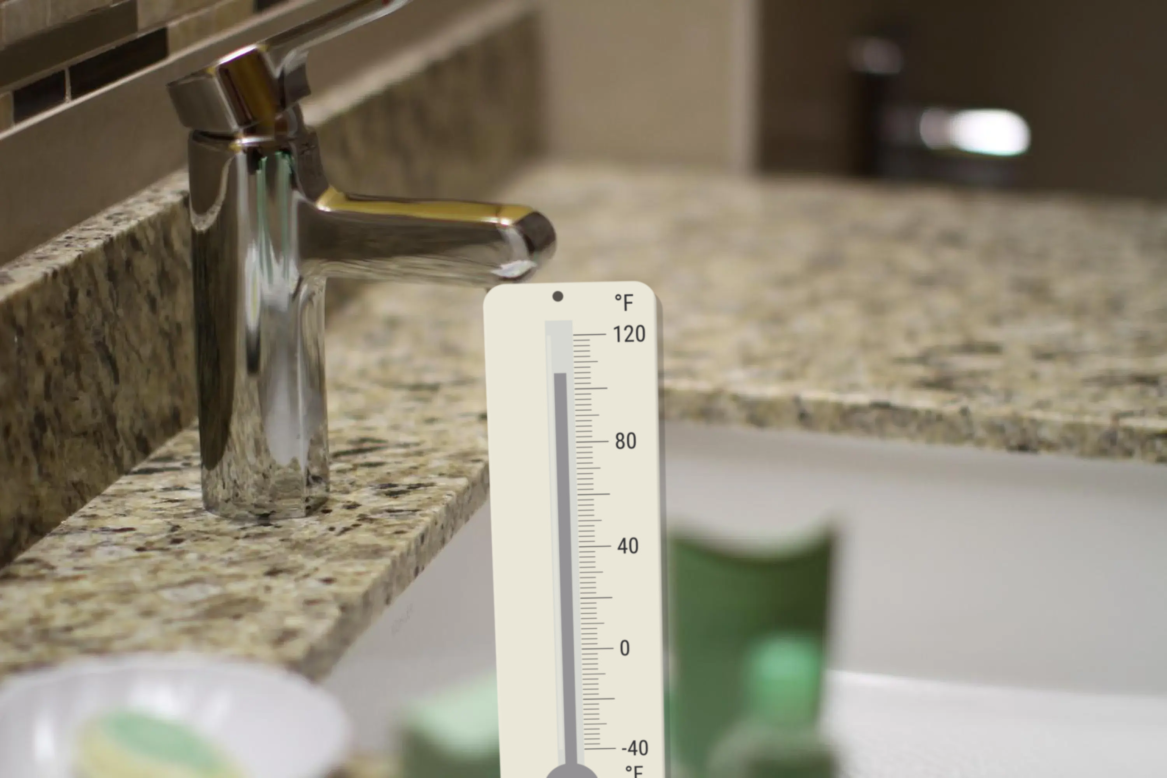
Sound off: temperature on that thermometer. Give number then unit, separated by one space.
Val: 106 °F
